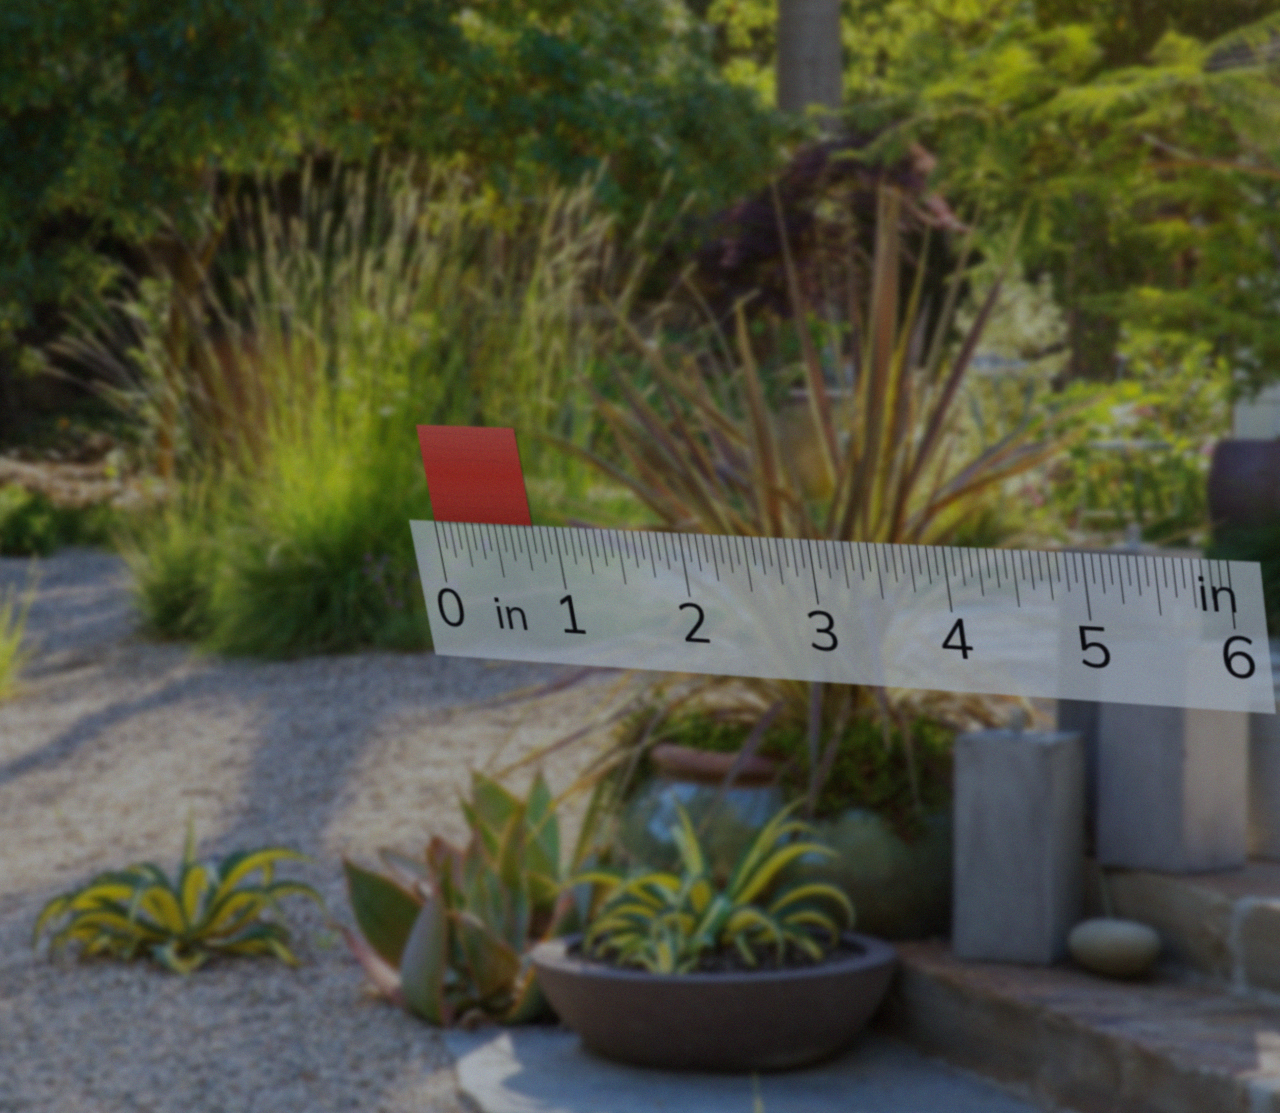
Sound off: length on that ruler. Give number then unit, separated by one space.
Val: 0.8125 in
